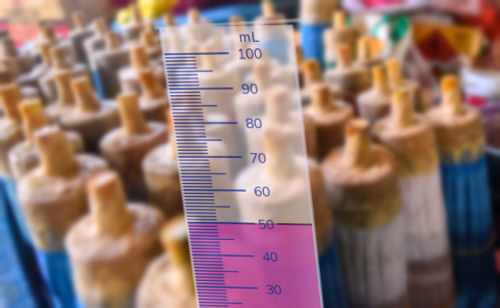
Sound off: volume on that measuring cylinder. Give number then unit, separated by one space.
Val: 50 mL
